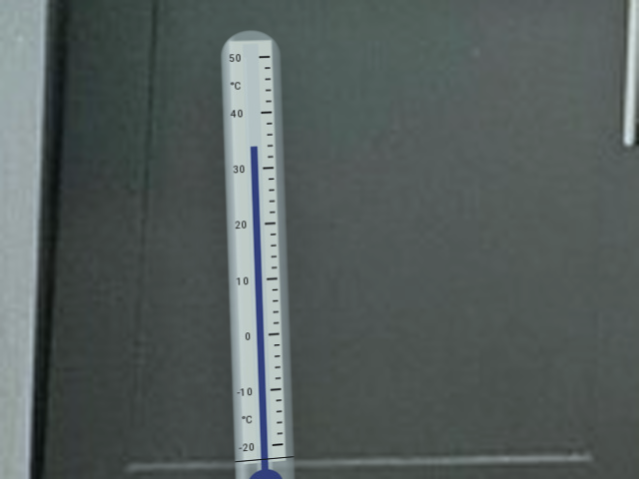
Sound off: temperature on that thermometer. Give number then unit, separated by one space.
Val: 34 °C
